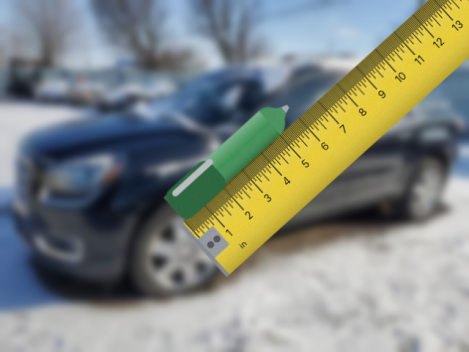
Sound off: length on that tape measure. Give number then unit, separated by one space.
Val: 6 in
